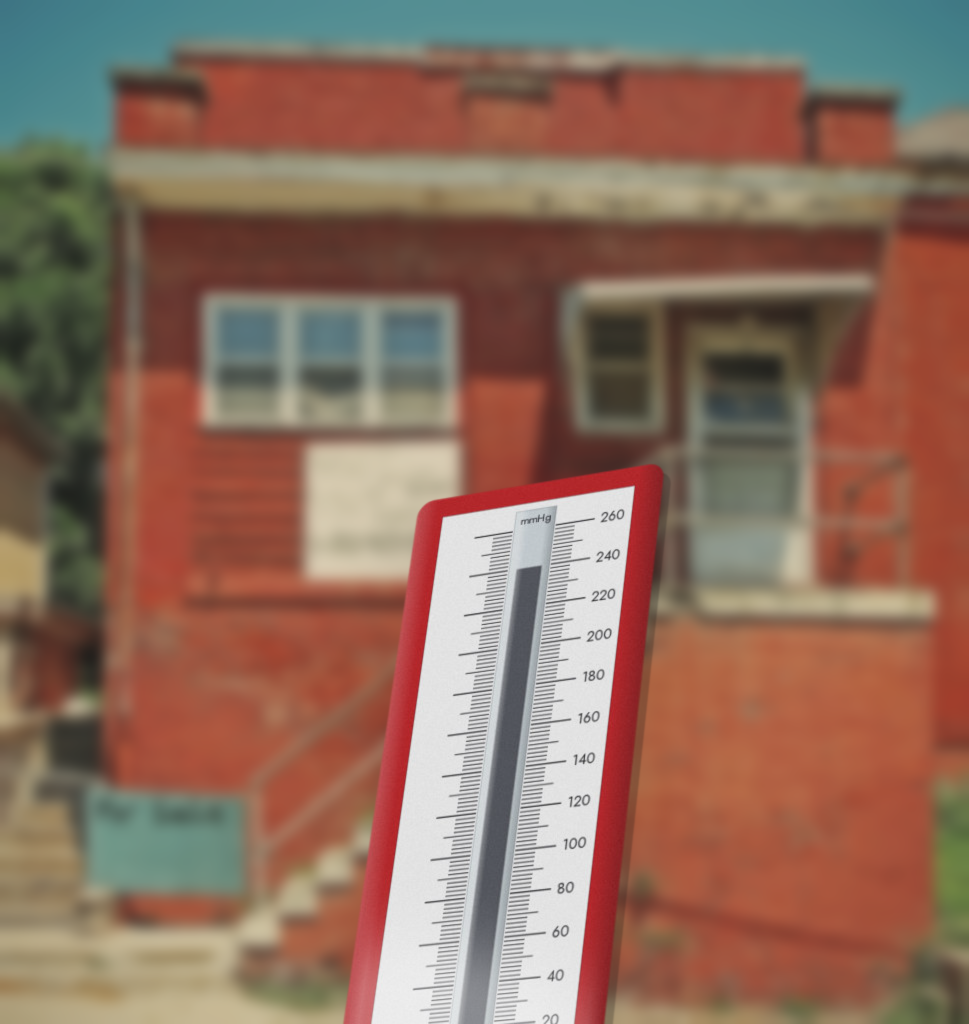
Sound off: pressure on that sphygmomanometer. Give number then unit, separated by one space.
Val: 240 mmHg
